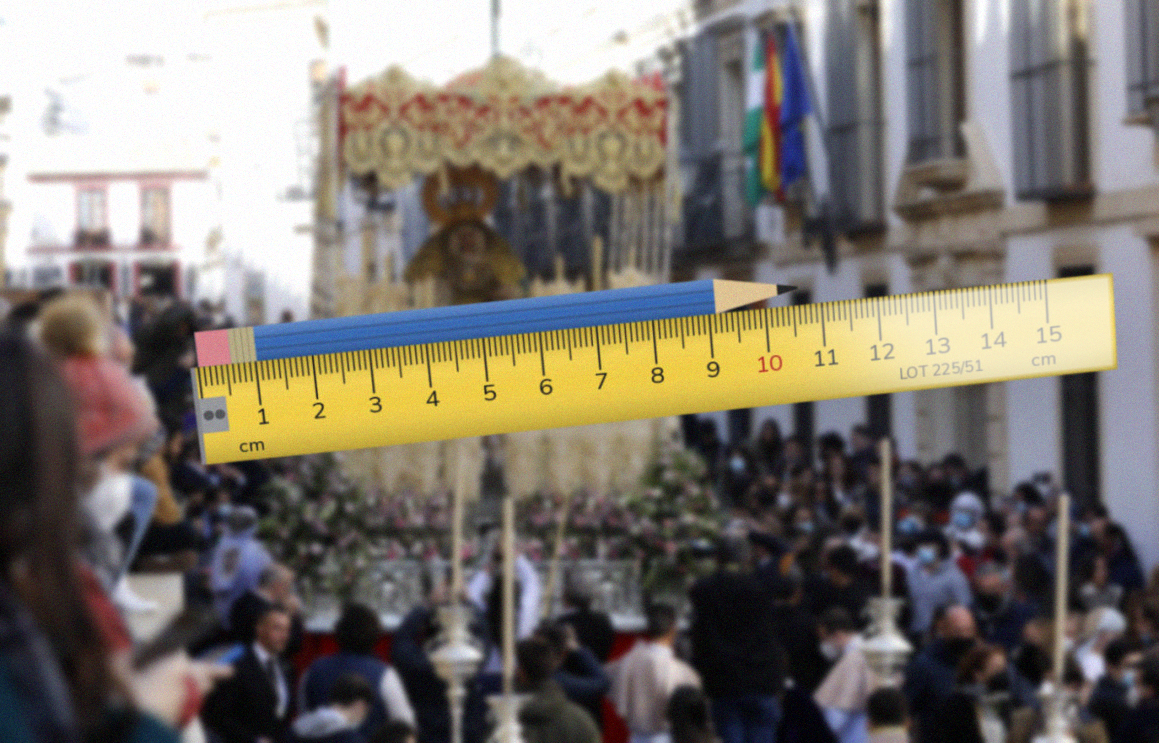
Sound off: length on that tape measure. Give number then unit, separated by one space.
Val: 10.6 cm
